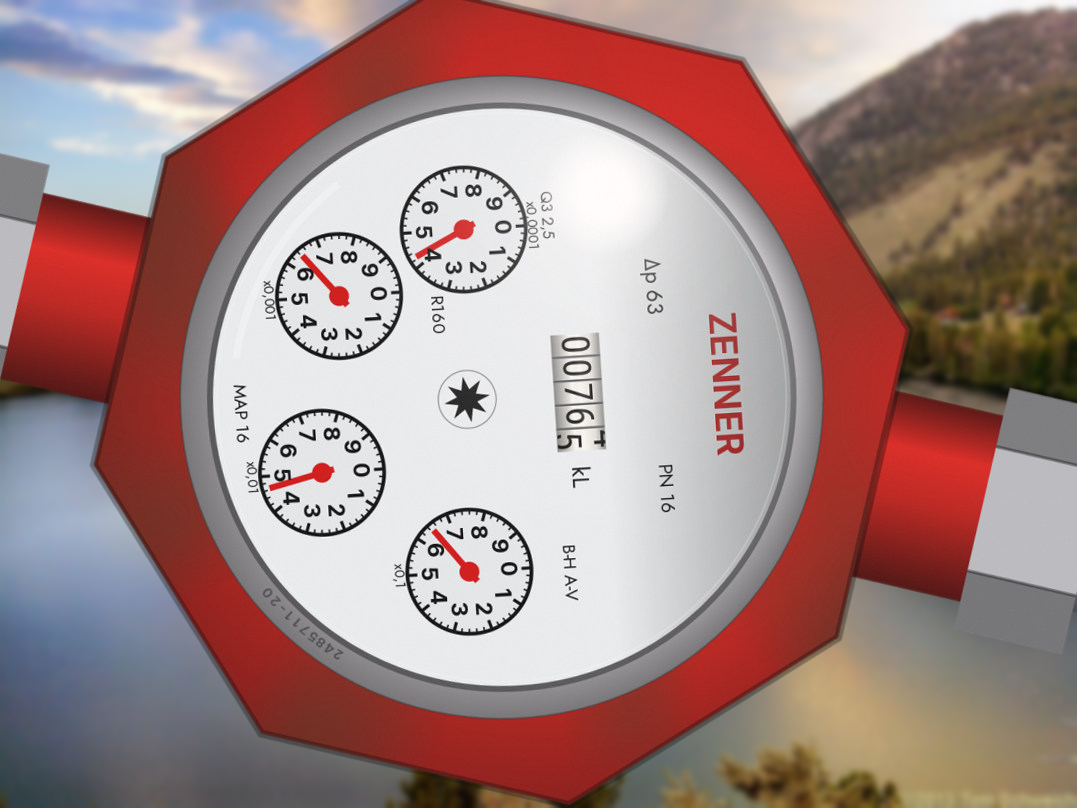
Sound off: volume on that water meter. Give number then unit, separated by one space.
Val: 764.6464 kL
